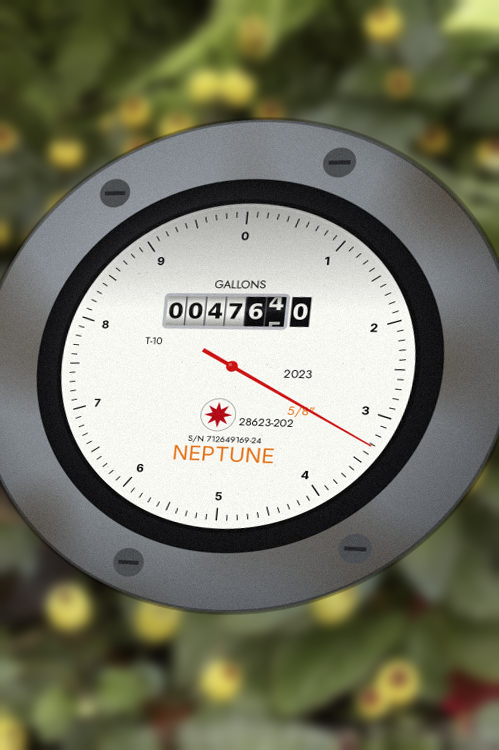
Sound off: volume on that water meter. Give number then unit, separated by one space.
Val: 47643.3 gal
